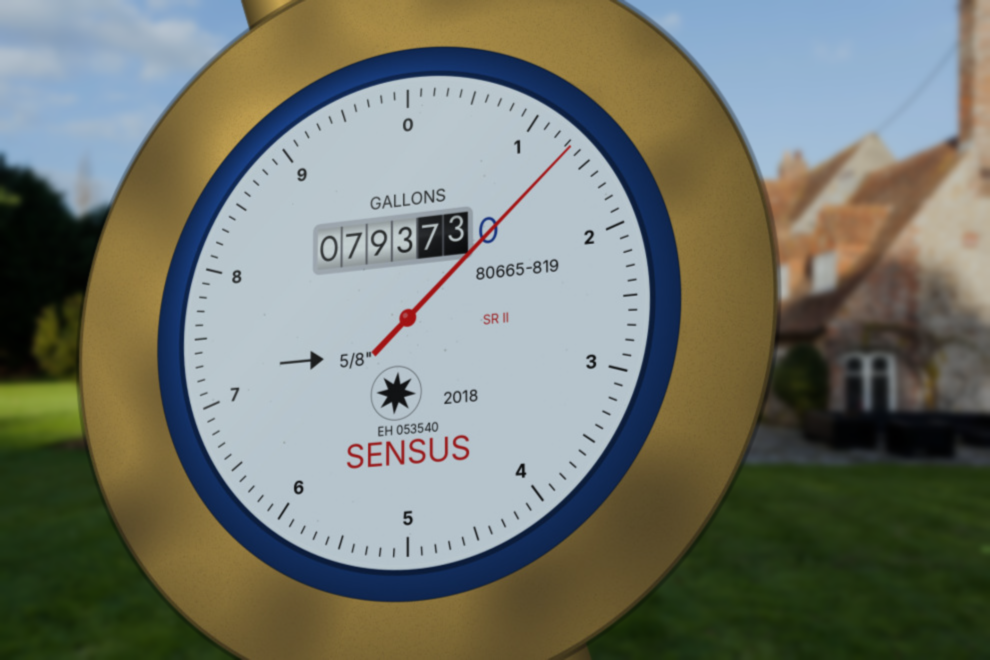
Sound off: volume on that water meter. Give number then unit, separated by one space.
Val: 793731.3 gal
